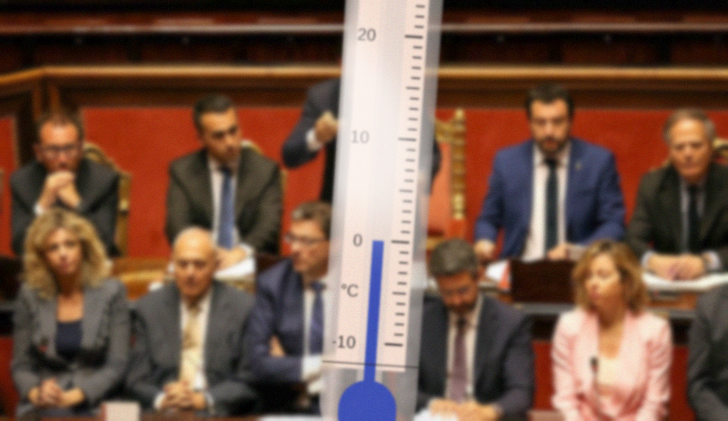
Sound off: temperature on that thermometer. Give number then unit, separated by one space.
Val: 0 °C
